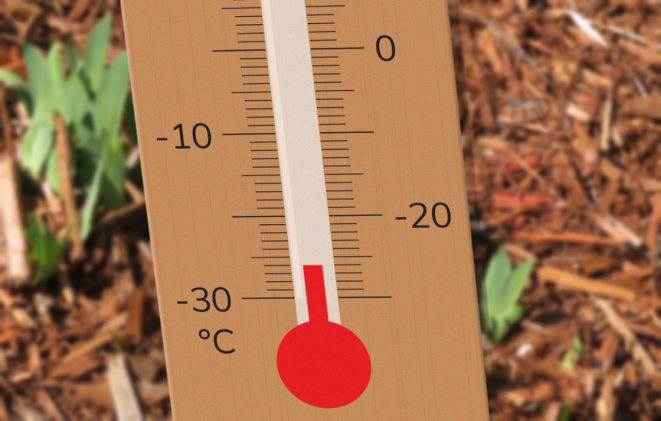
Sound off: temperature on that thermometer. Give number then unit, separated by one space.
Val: -26 °C
